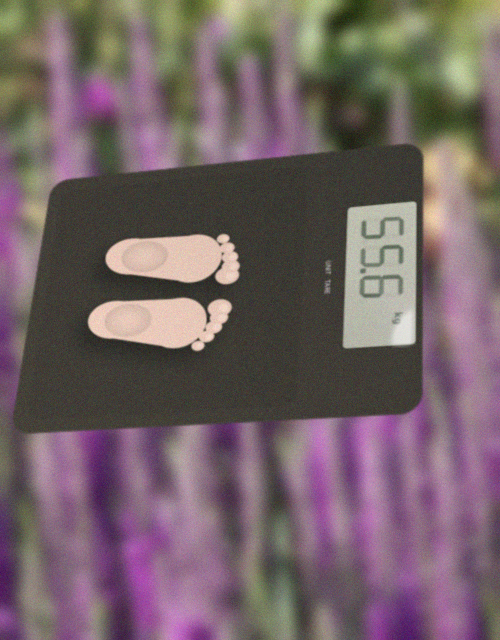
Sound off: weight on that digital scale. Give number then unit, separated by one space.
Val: 55.6 kg
